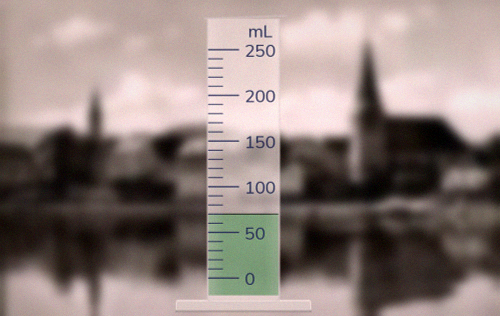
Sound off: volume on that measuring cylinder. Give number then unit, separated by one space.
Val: 70 mL
